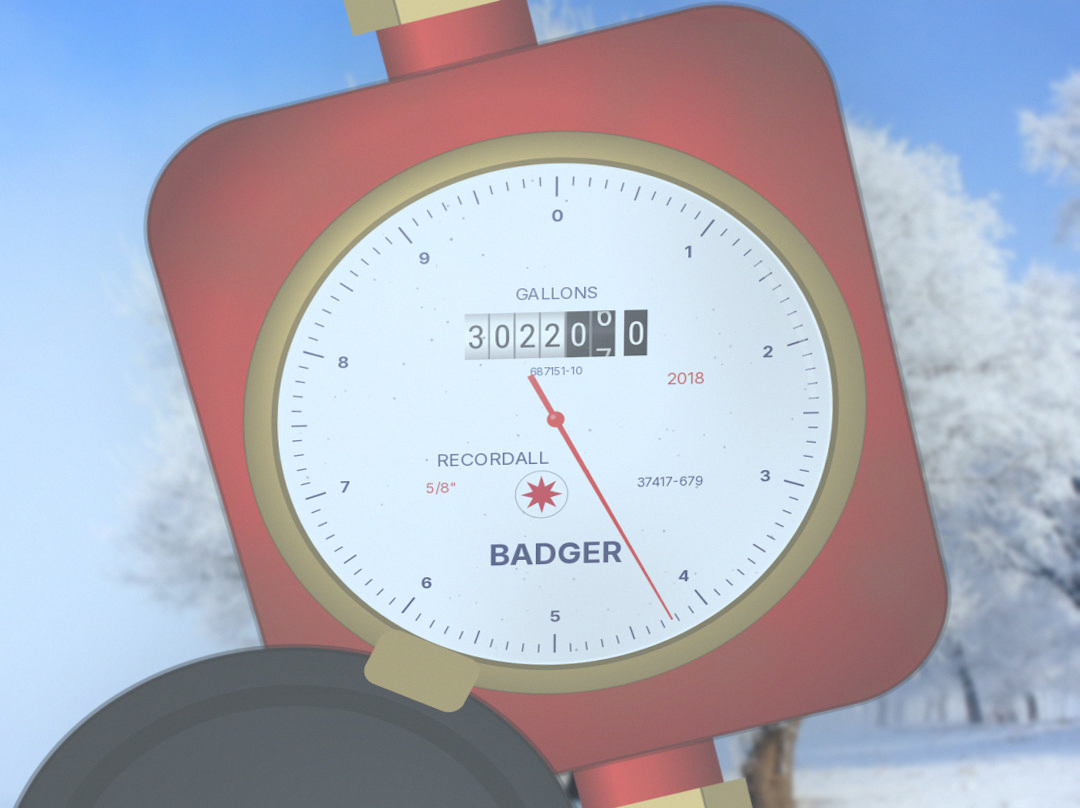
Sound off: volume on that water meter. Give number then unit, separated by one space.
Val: 3022064.2 gal
